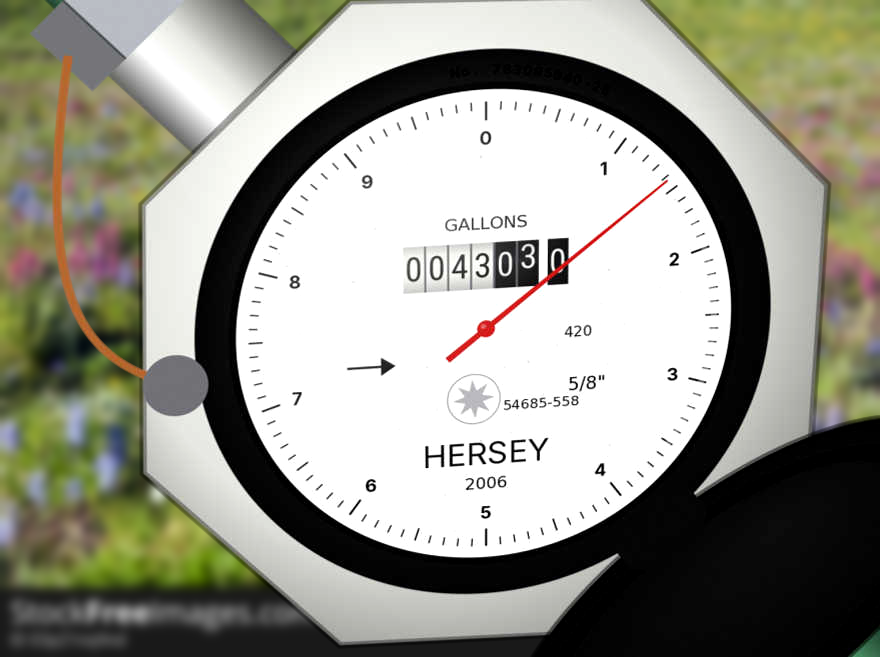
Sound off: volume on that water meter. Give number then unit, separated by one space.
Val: 43031.4 gal
